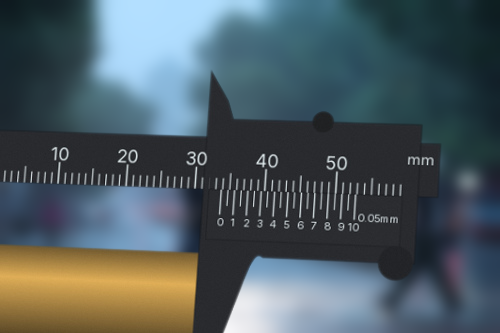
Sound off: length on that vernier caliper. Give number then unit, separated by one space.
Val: 33.8 mm
